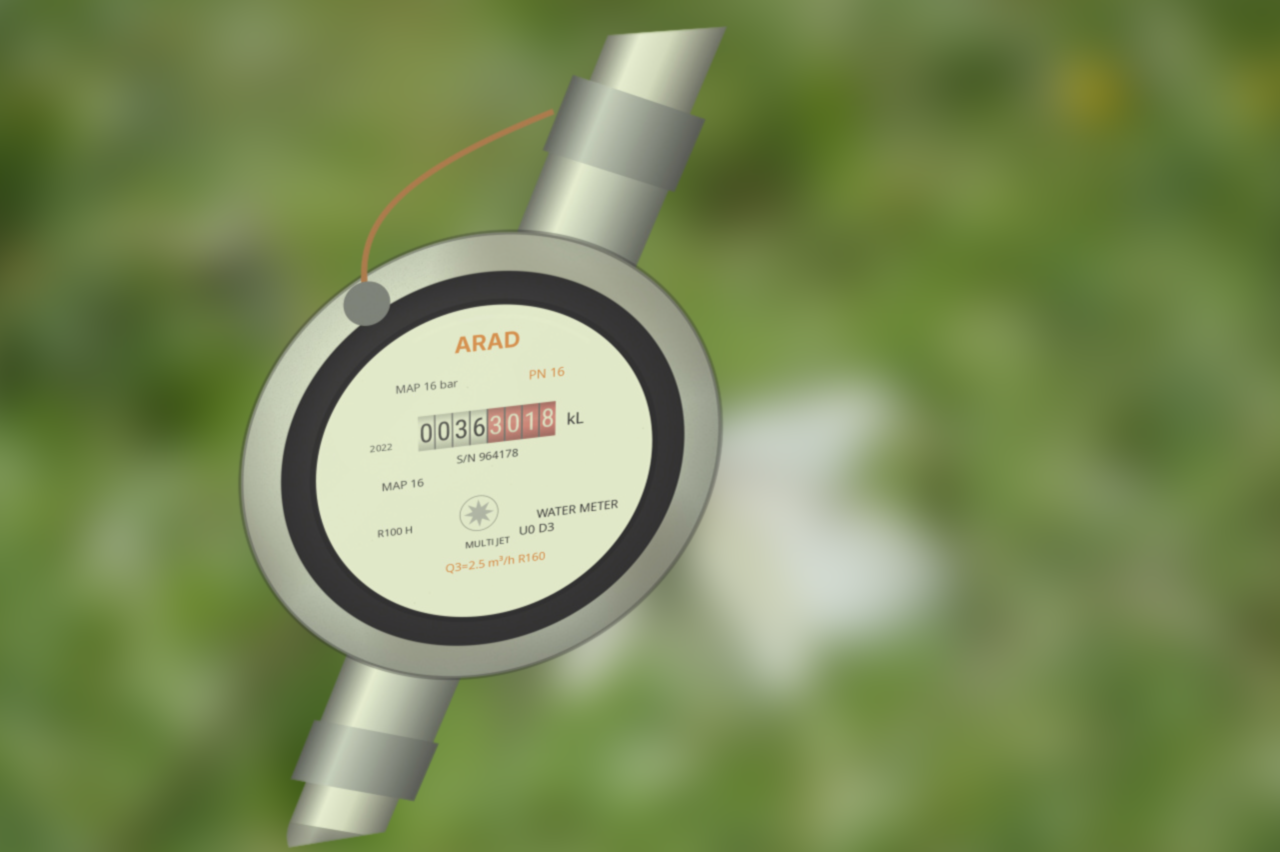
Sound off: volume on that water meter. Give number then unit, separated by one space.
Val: 36.3018 kL
